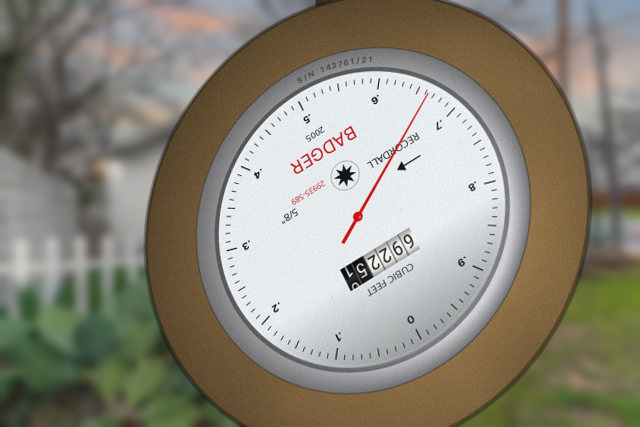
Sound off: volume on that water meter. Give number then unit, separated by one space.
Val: 692250.66 ft³
